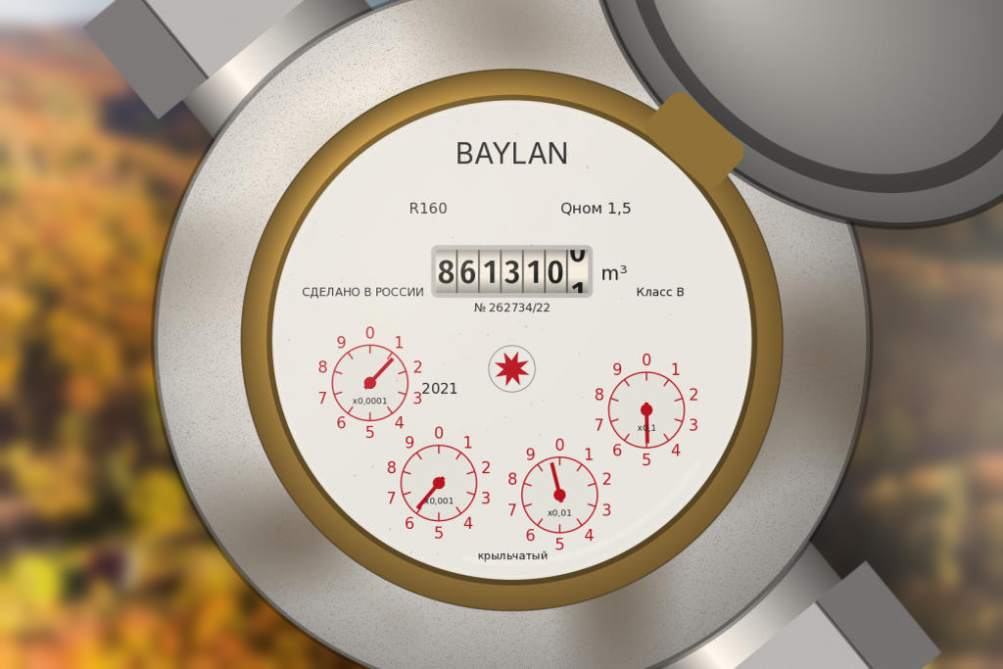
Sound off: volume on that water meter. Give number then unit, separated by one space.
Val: 8613100.4961 m³
